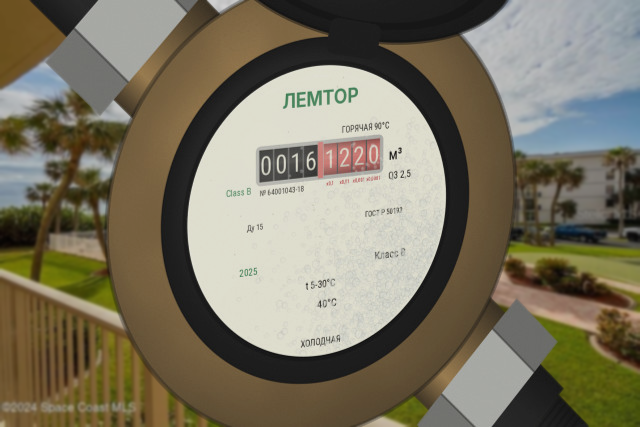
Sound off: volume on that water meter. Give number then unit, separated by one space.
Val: 16.1220 m³
